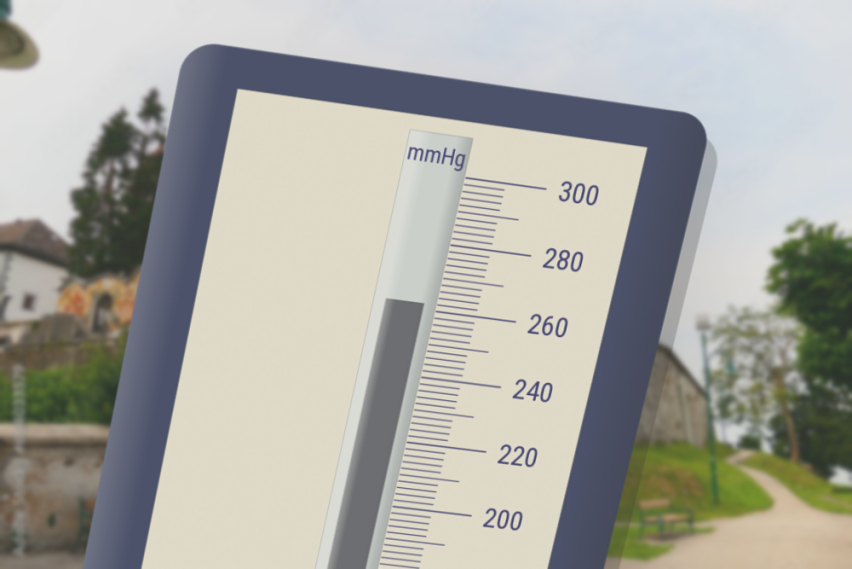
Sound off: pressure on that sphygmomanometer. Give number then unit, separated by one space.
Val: 262 mmHg
